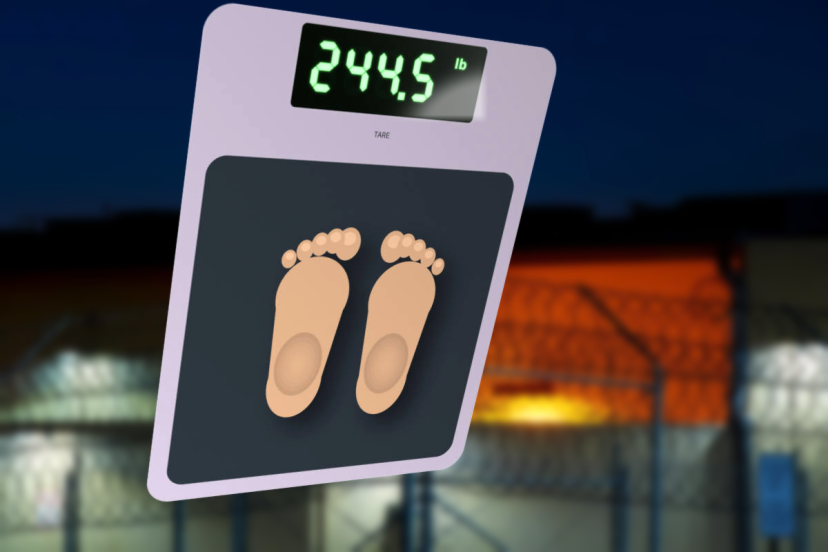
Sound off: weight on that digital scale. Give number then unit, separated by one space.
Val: 244.5 lb
